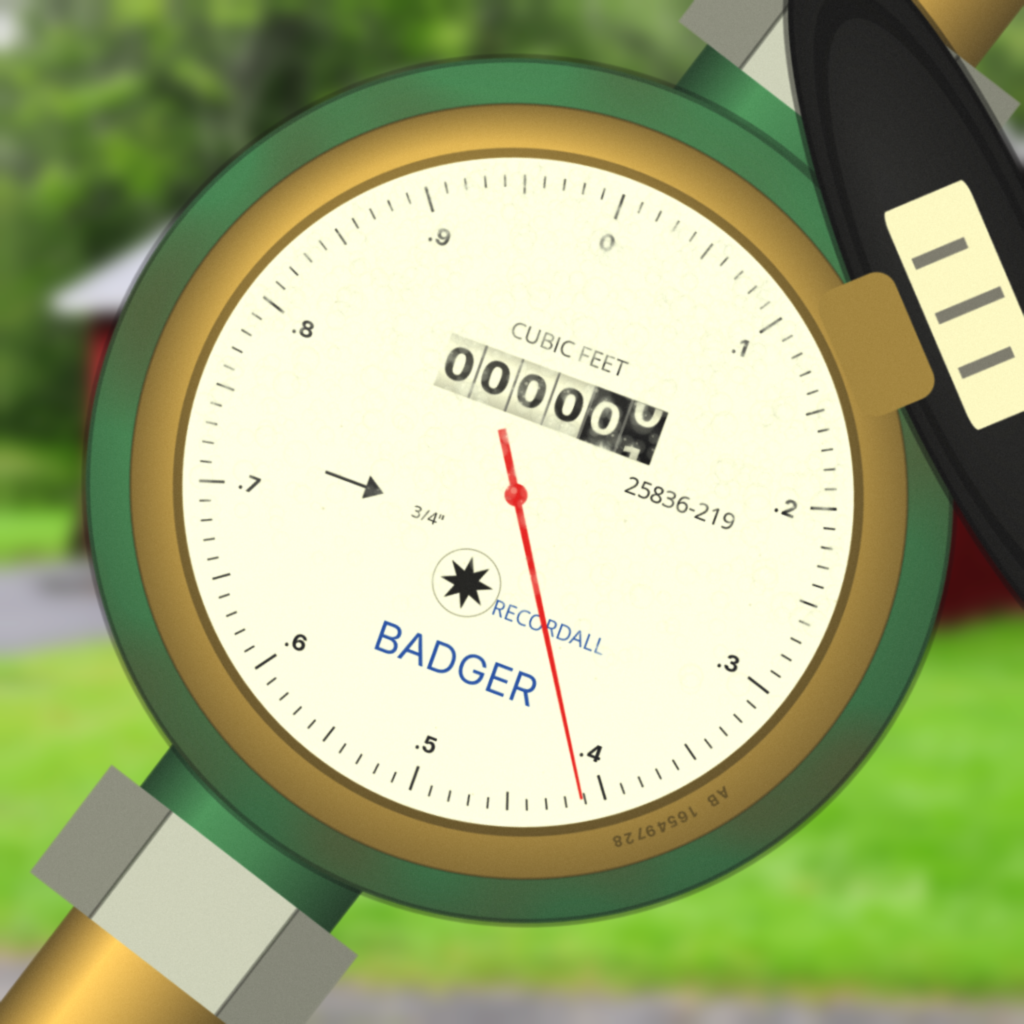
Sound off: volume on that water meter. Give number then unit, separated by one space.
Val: 0.41 ft³
